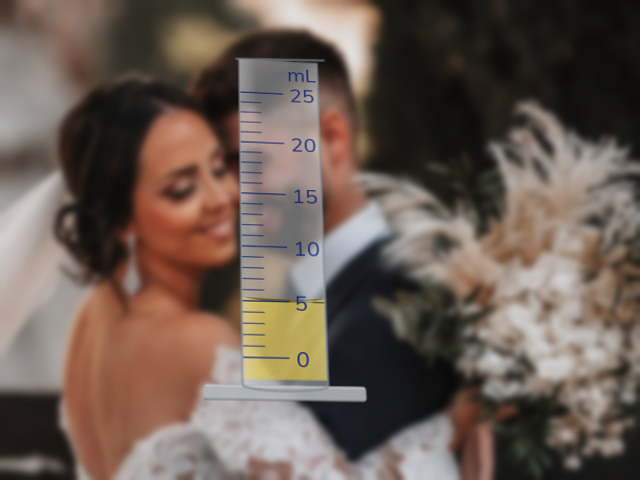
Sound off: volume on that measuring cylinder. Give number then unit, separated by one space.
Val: 5 mL
